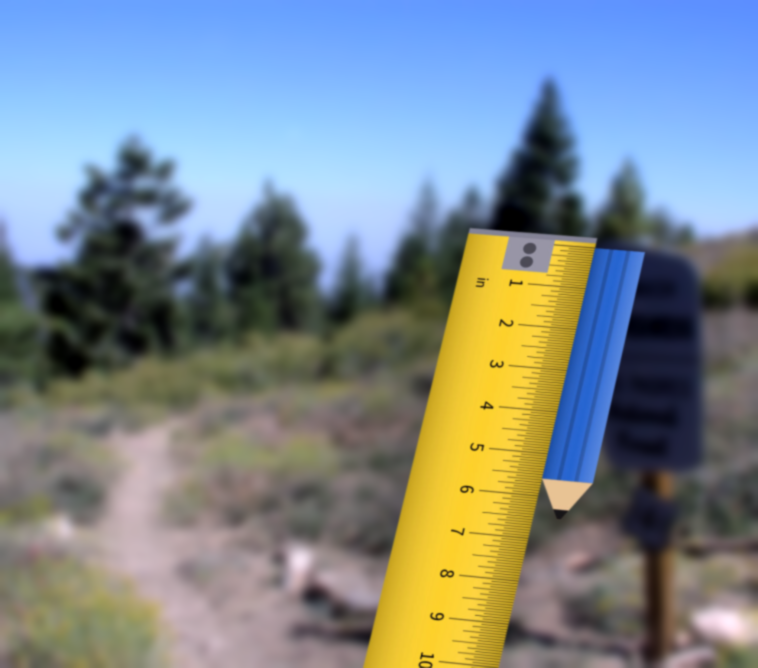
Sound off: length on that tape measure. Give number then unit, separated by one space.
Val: 6.5 in
